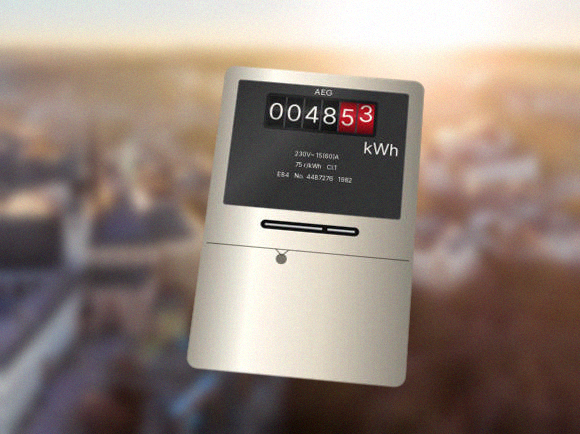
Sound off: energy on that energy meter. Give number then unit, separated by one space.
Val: 48.53 kWh
